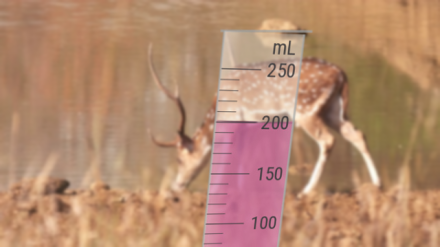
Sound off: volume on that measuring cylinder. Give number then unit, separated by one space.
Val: 200 mL
